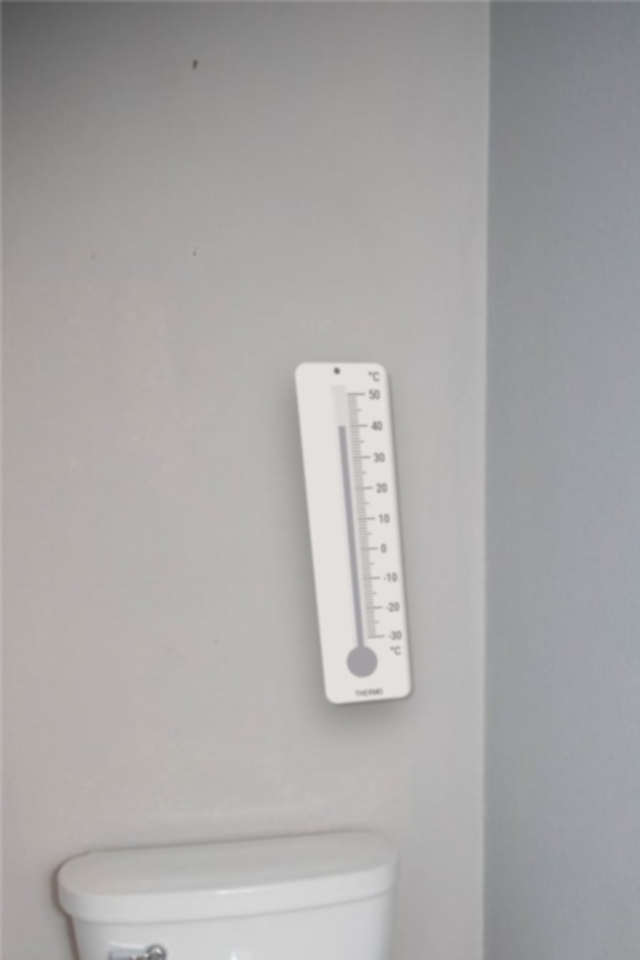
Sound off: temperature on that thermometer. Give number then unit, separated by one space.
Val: 40 °C
